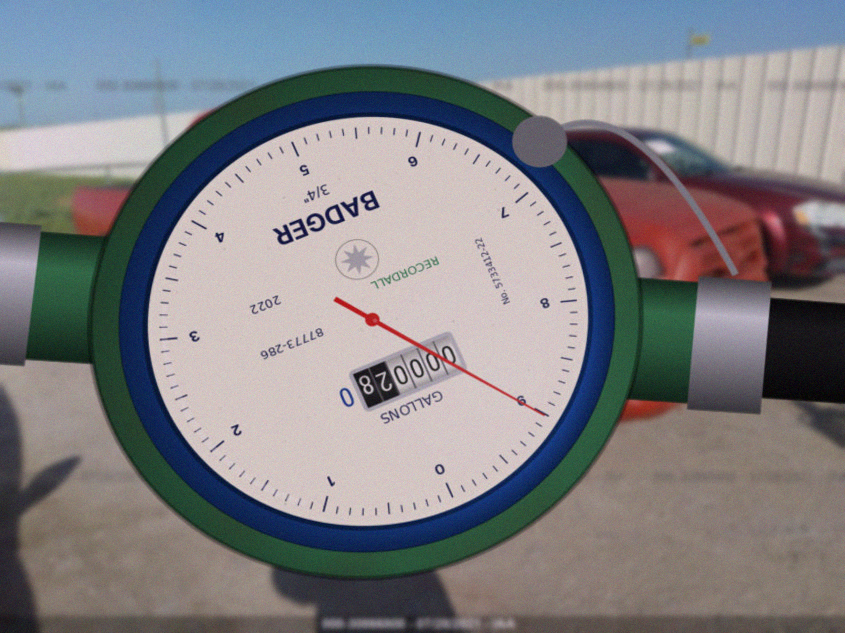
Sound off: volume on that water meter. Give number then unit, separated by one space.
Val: 279.0 gal
